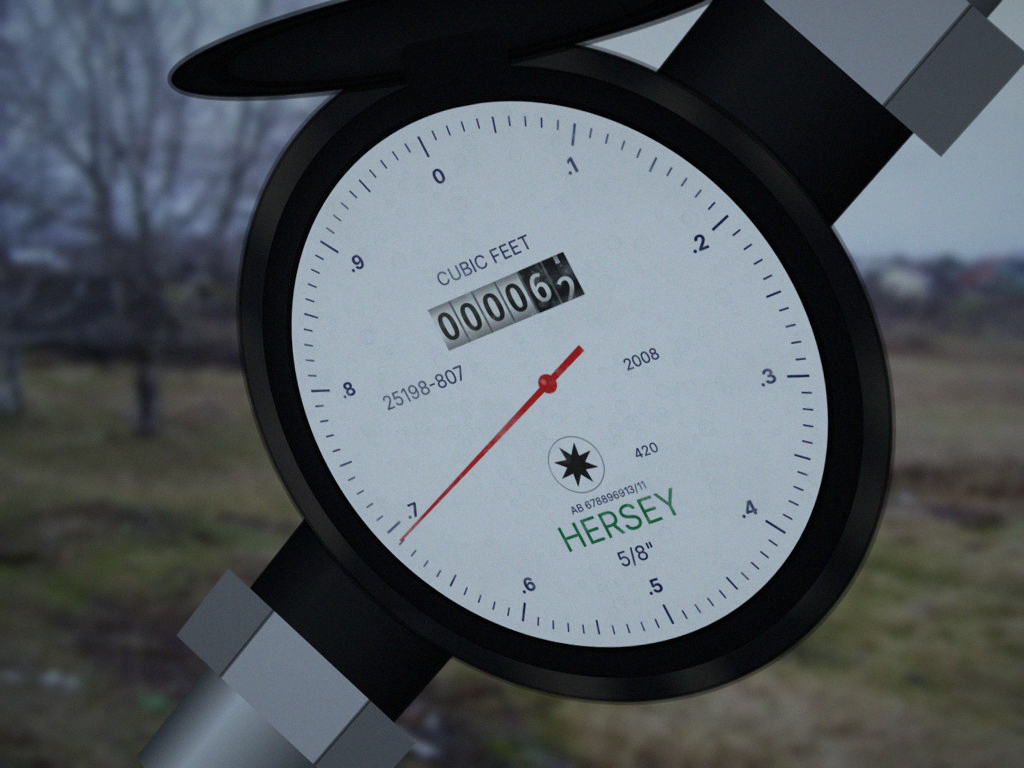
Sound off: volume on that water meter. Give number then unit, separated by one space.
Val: 61.69 ft³
